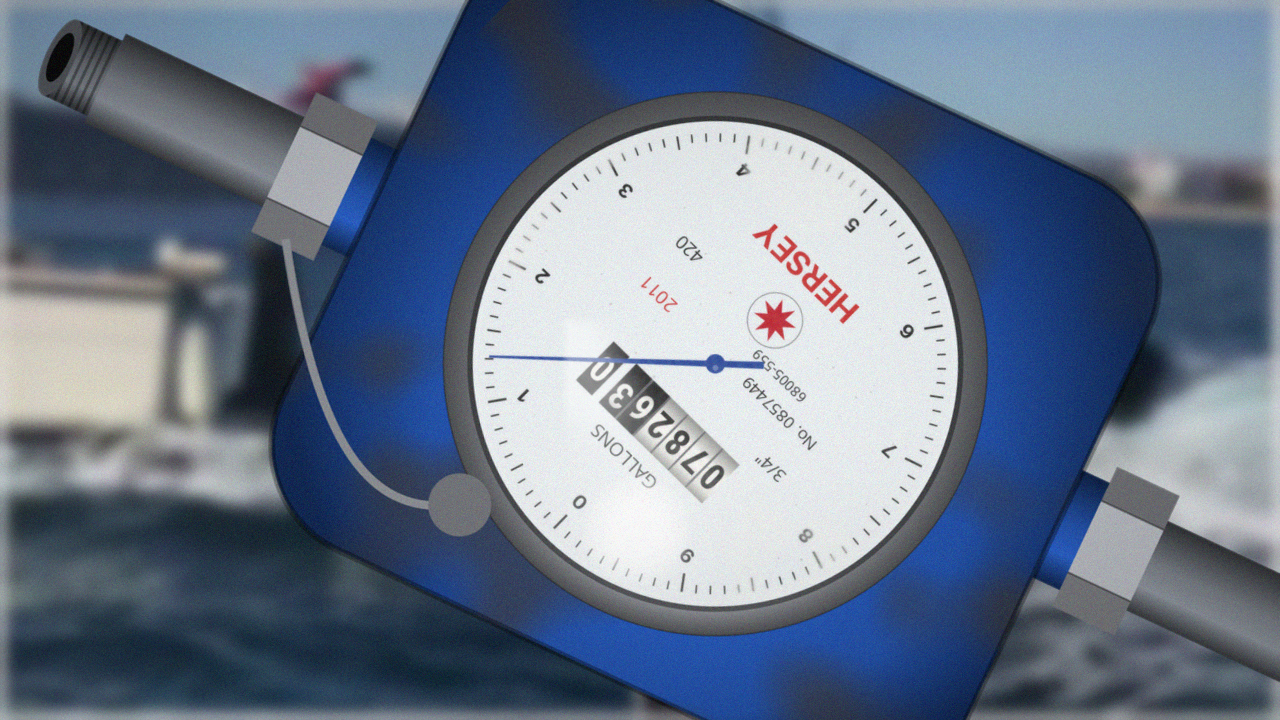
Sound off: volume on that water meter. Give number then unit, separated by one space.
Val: 782631.3 gal
